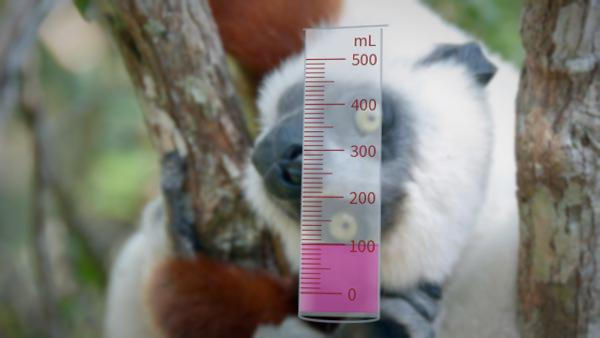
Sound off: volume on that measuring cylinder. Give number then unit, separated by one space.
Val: 100 mL
